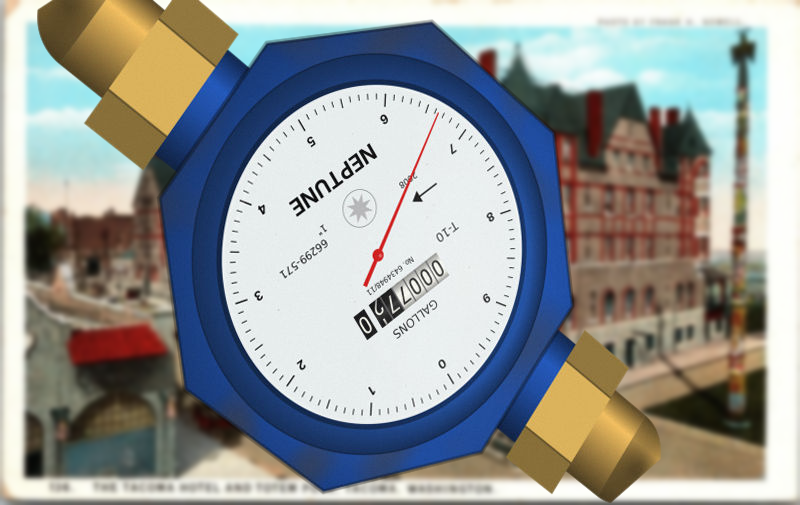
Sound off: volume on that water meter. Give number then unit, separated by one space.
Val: 7716.6 gal
